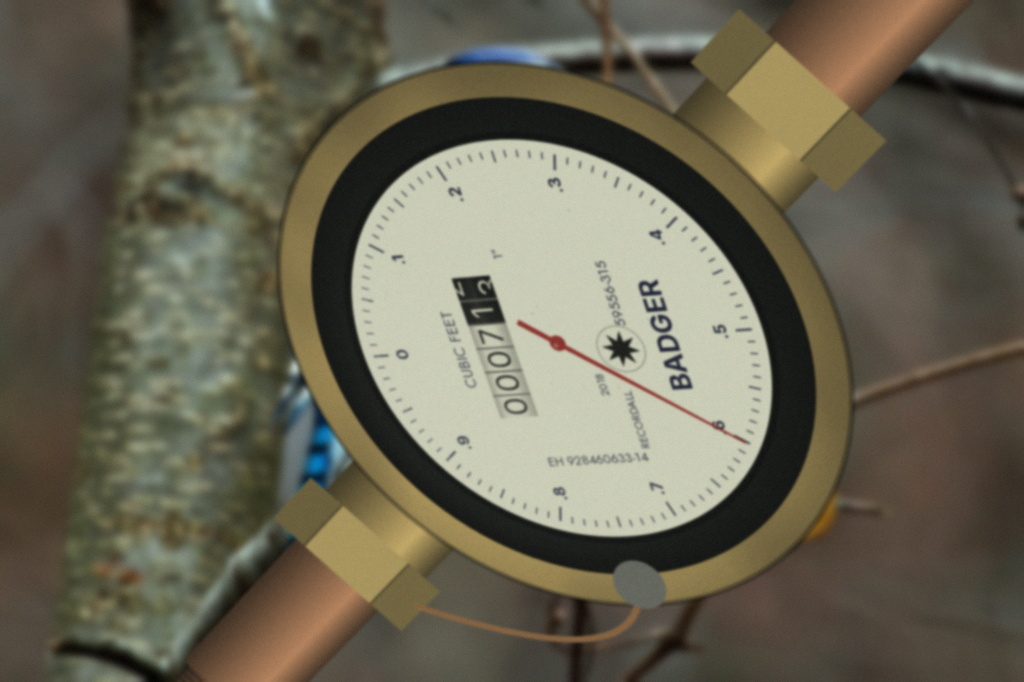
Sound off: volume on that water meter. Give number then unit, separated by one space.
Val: 712.60 ft³
